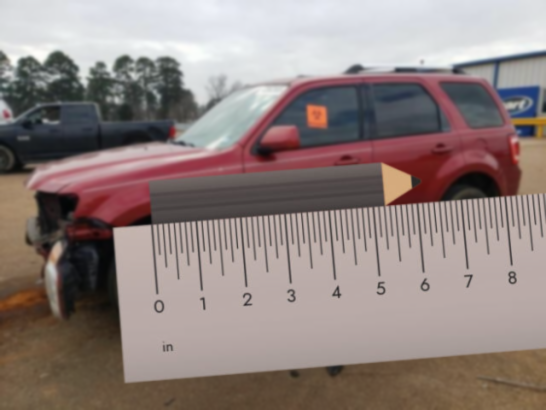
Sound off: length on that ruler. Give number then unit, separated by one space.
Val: 6.125 in
